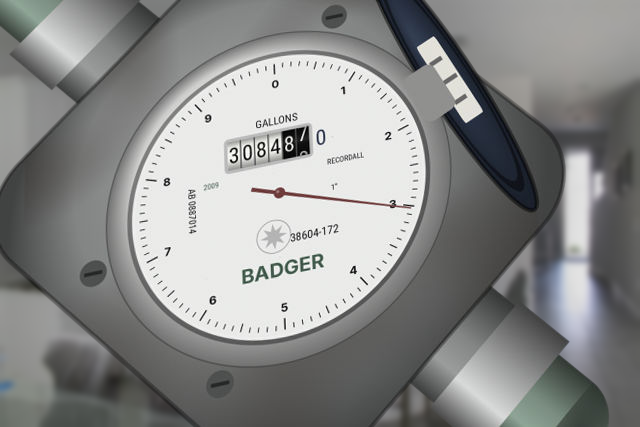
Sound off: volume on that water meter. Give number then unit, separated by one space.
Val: 3084873.0 gal
